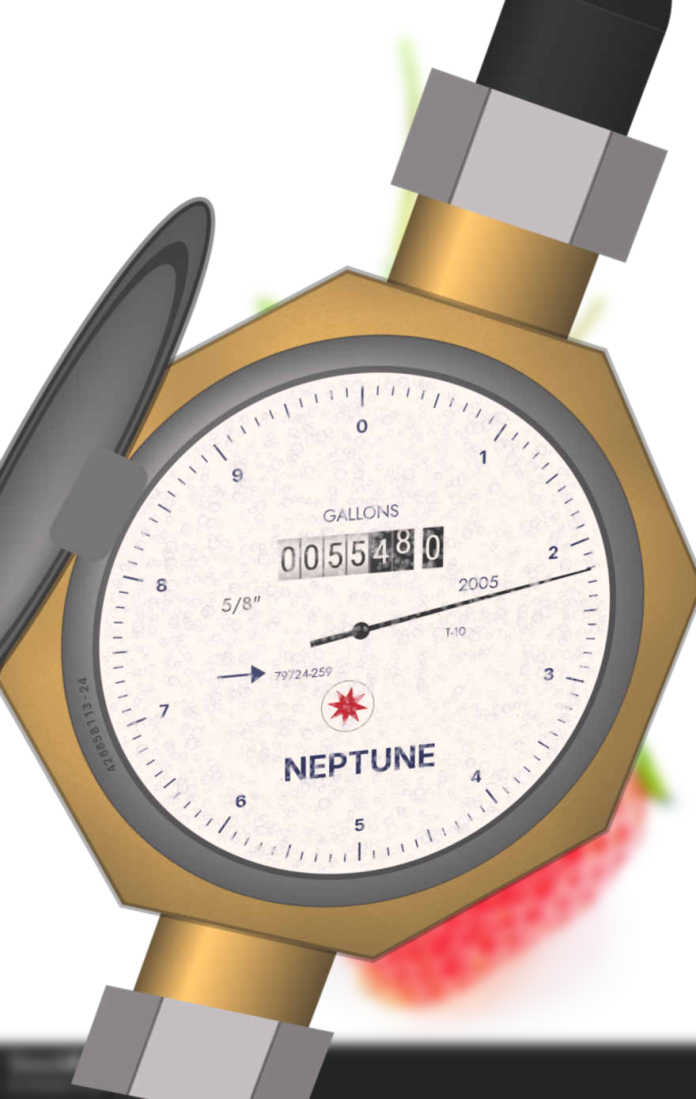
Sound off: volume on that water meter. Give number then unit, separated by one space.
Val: 55482.2 gal
